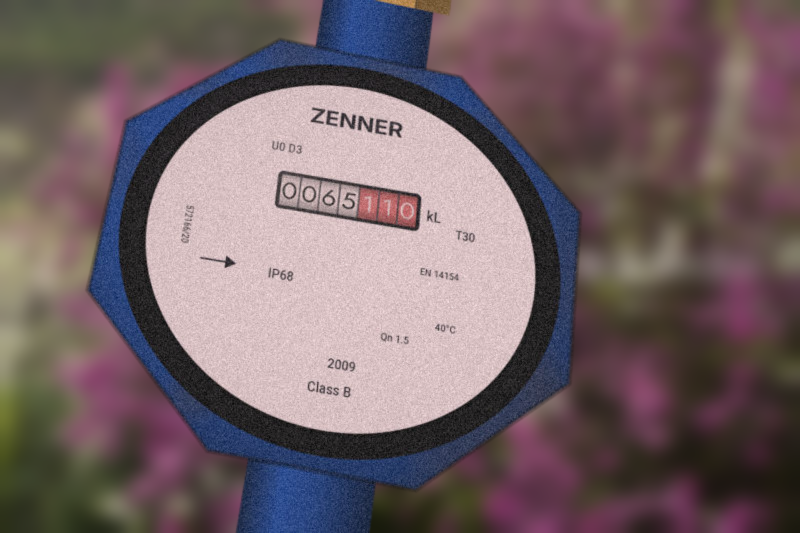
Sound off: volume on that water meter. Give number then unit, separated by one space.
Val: 65.110 kL
